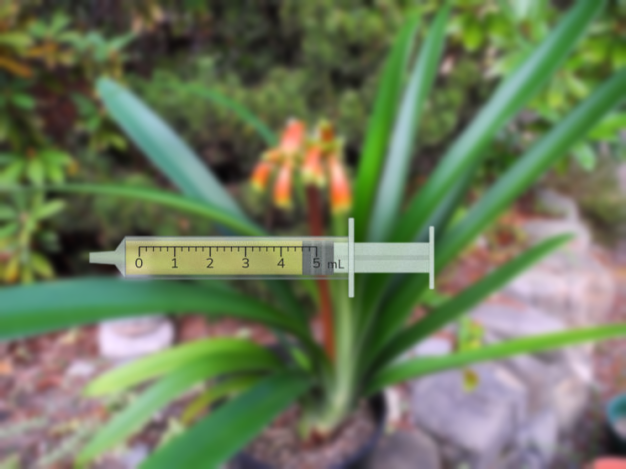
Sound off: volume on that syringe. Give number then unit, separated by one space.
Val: 4.6 mL
